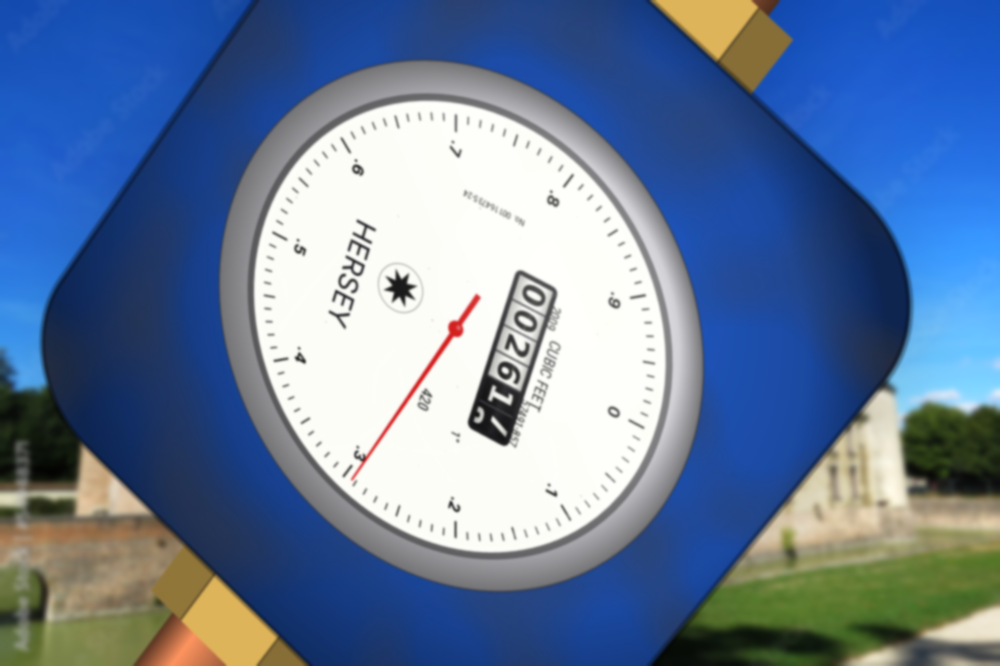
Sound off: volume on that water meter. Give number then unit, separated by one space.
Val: 2617.29 ft³
